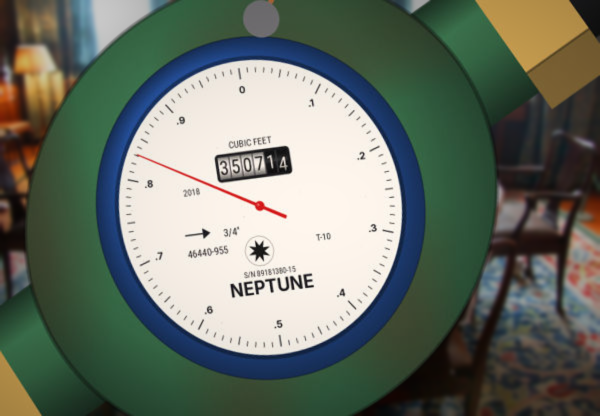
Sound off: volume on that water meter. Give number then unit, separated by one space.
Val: 350713.83 ft³
